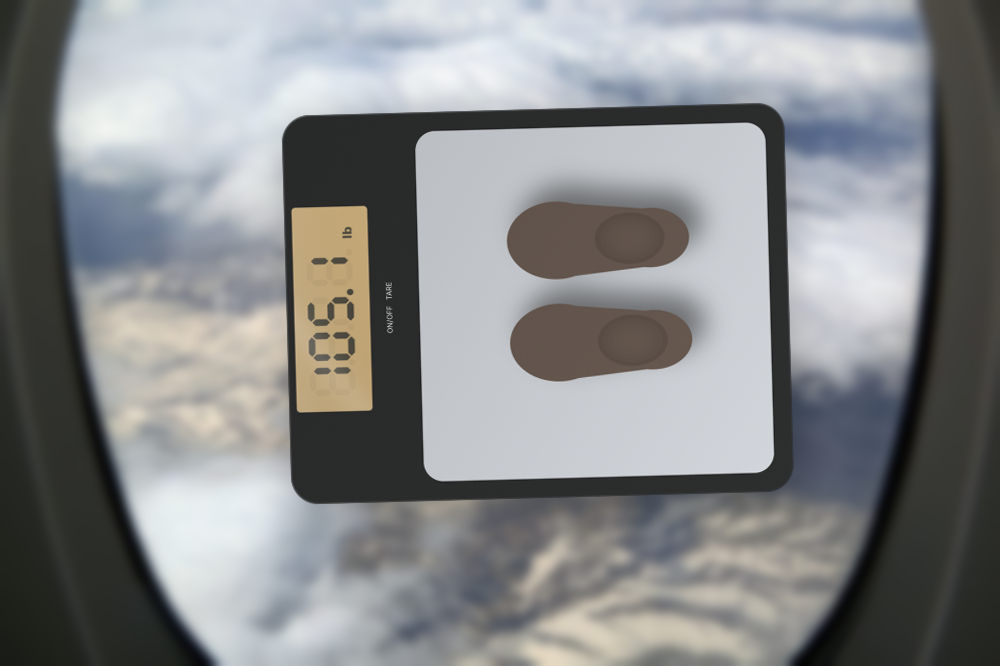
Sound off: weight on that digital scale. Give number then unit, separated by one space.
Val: 105.1 lb
